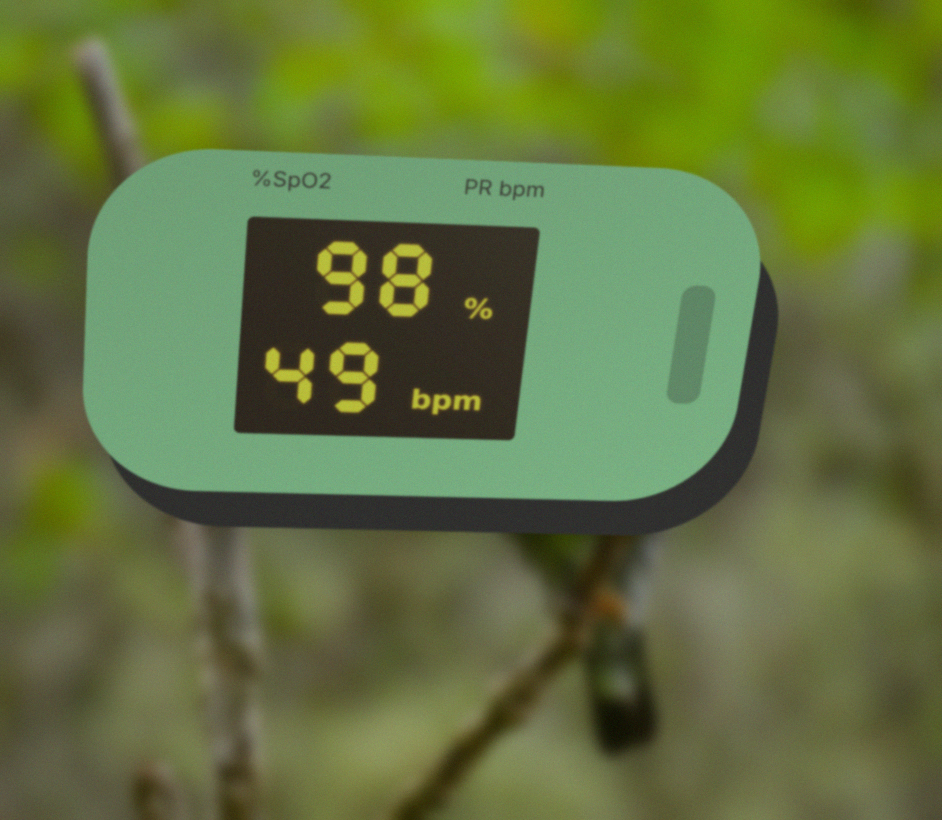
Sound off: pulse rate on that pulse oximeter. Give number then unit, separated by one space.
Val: 49 bpm
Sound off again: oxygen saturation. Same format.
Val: 98 %
